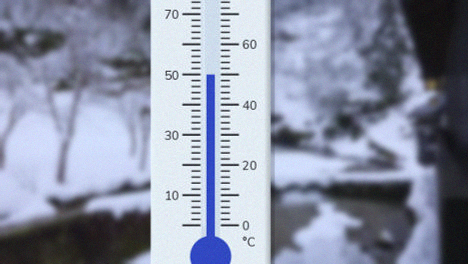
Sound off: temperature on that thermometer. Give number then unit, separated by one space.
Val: 50 °C
